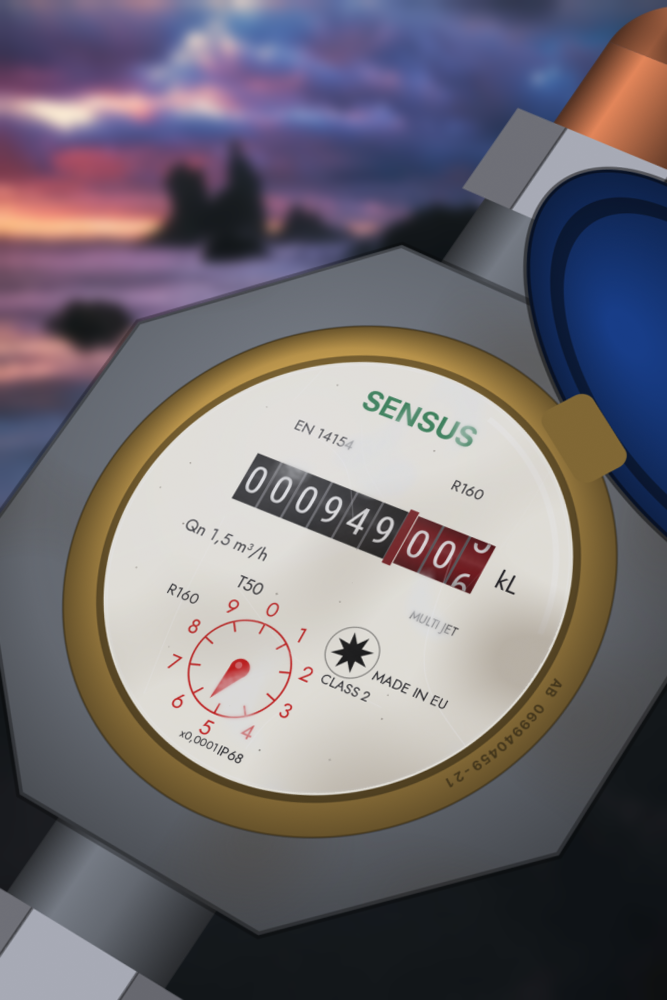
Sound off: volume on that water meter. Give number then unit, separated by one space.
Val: 949.0055 kL
